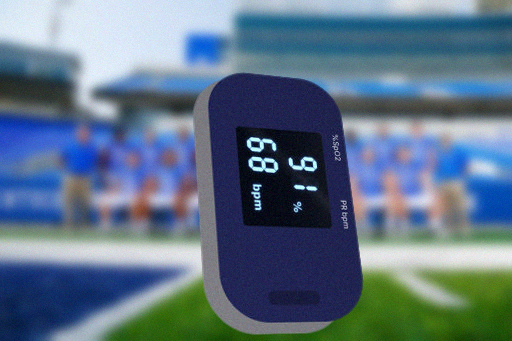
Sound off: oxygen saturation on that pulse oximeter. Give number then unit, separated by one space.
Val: 91 %
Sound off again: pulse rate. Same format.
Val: 68 bpm
